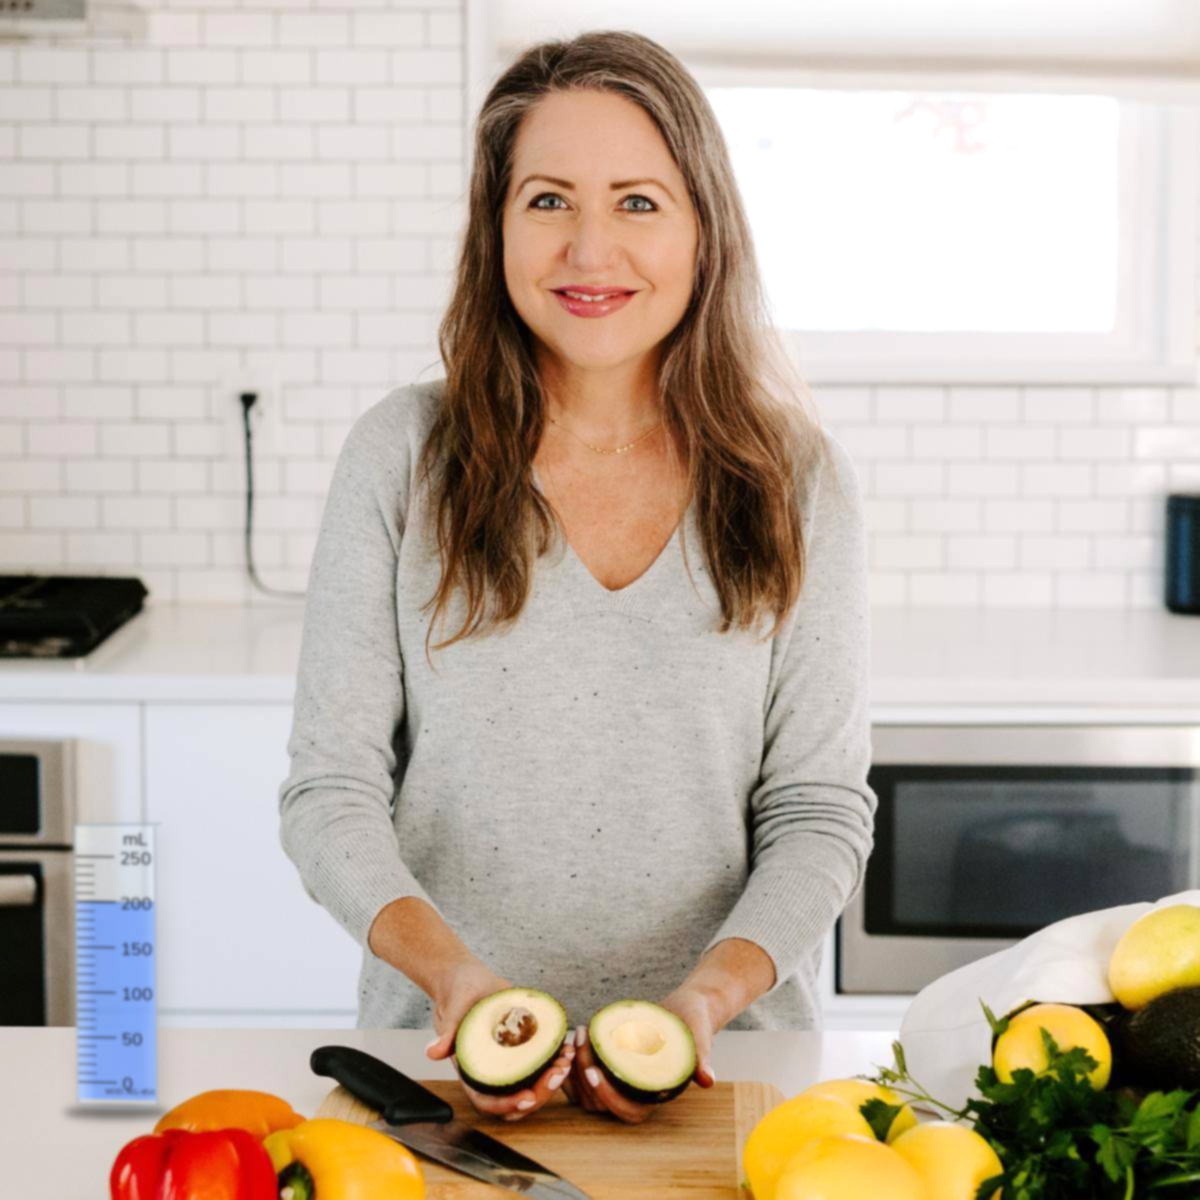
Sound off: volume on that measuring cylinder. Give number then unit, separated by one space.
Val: 200 mL
